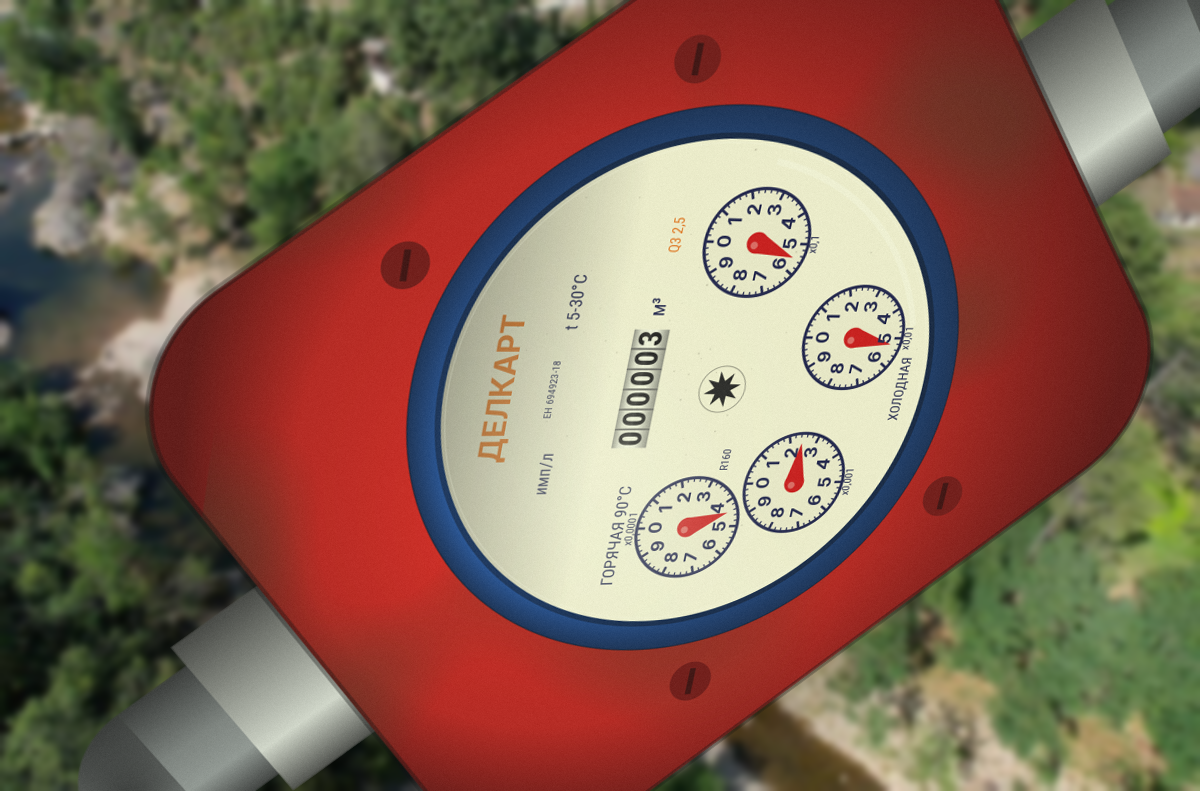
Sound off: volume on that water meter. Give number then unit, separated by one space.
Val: 3.5524 m³
